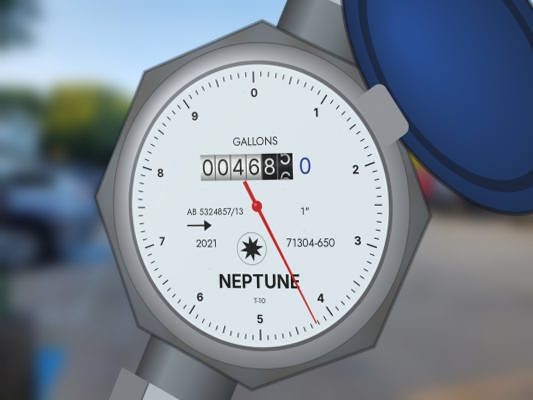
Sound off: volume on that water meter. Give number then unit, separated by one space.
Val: 46854.2 gal
